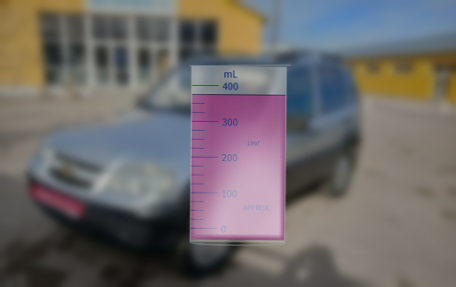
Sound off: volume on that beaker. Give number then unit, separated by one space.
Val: 375 mL
